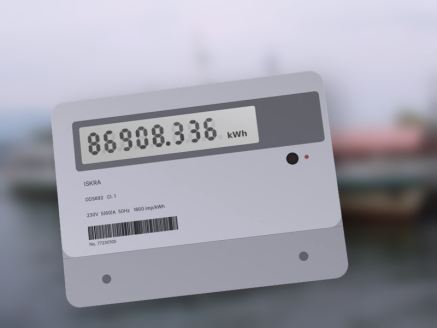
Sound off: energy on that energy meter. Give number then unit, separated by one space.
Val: 86908.336 kWh
